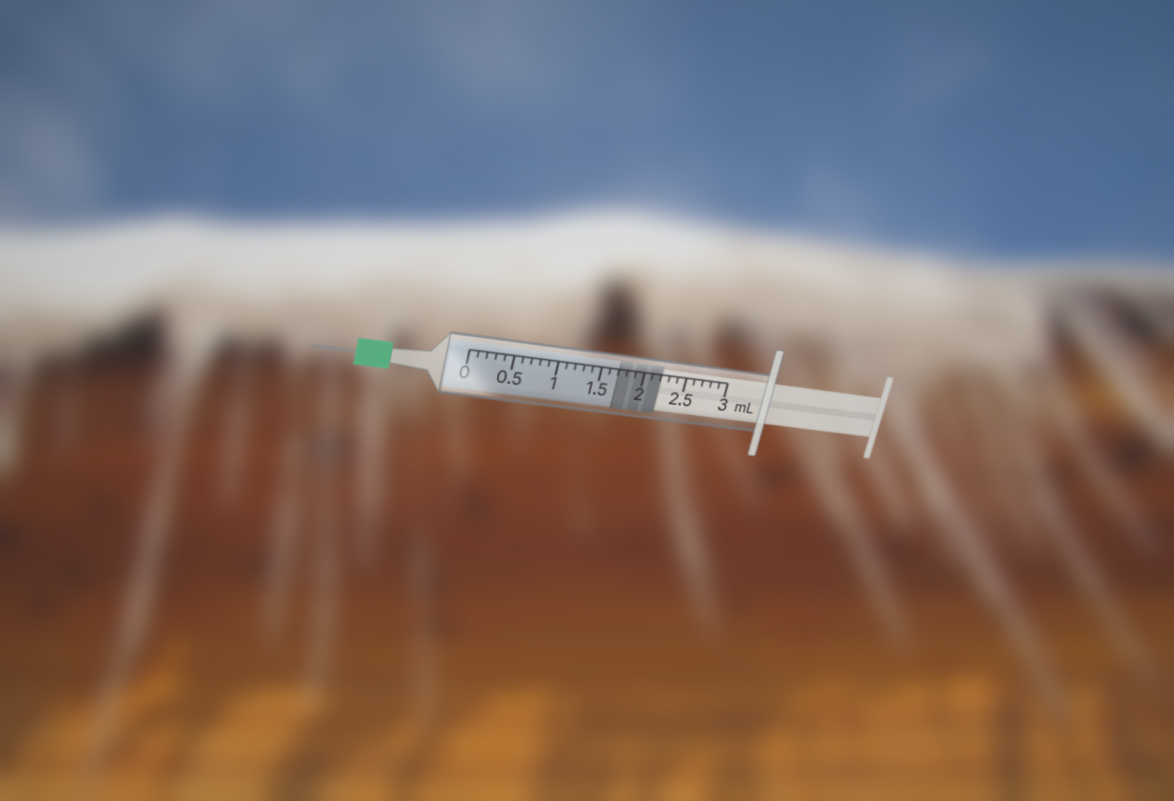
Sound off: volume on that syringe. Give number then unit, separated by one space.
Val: 1.7 mL
